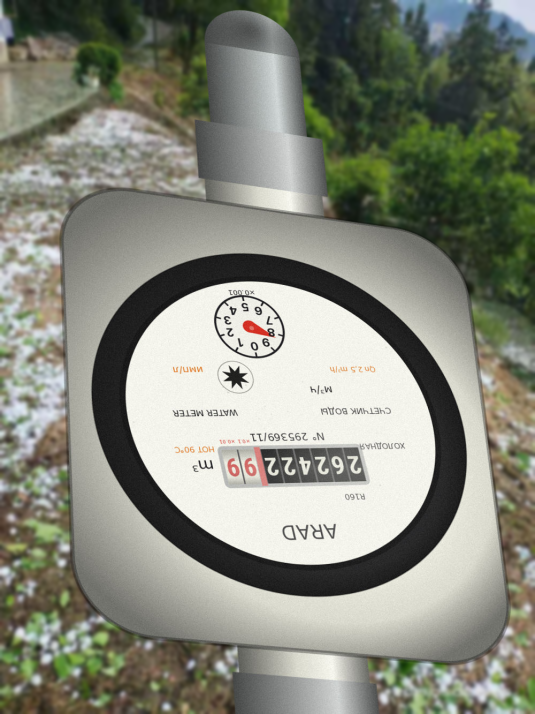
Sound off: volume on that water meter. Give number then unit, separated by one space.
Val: 262422.998 m³
